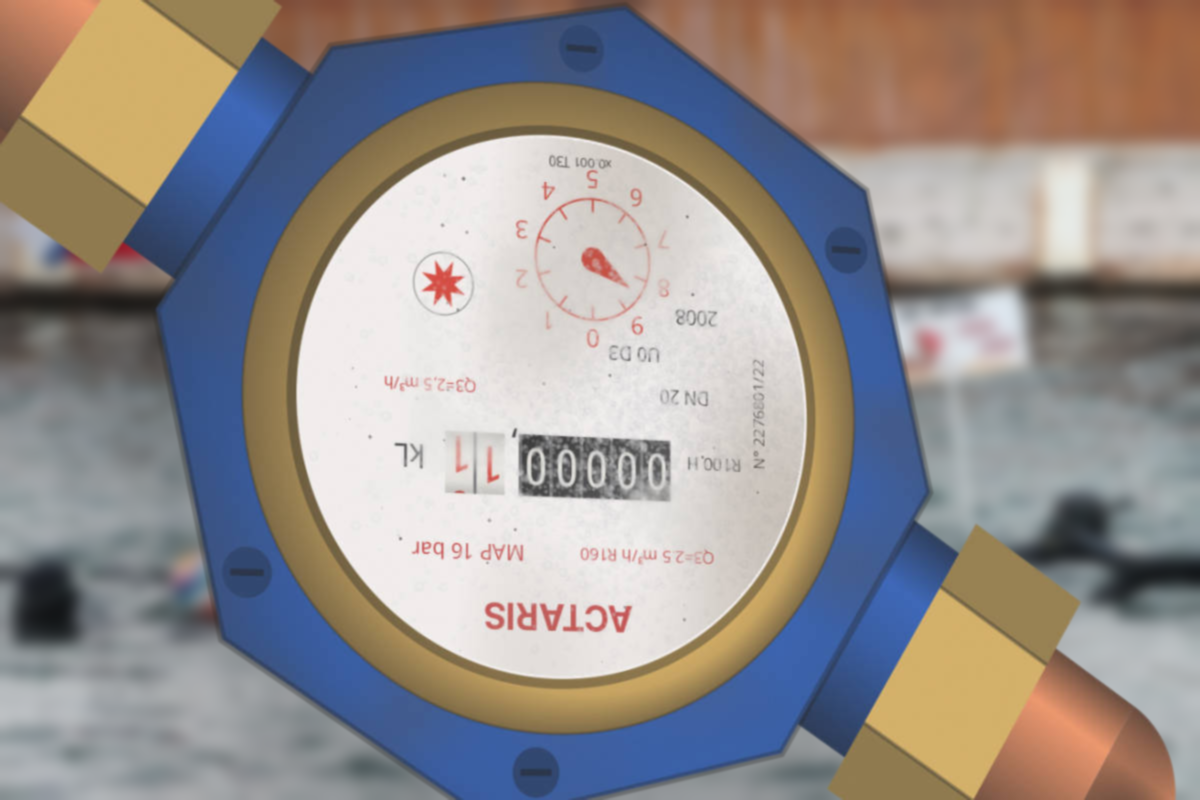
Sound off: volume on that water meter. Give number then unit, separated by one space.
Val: 0.108 kL
